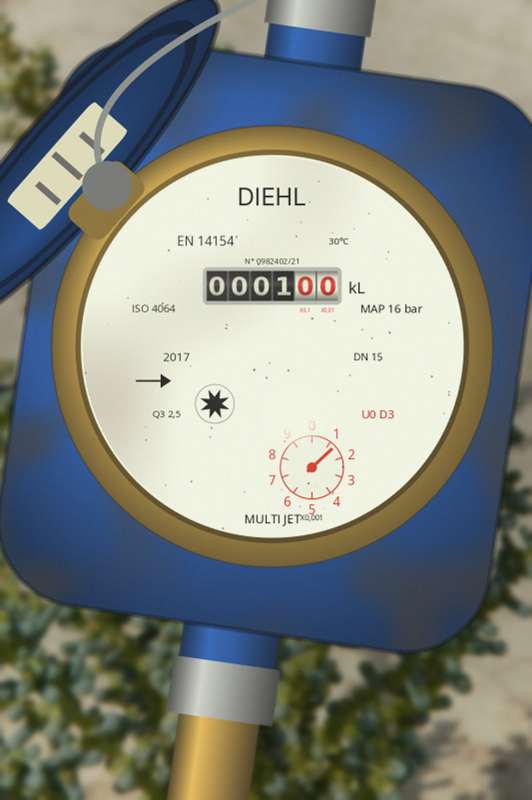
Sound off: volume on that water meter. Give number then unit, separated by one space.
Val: 1.001 kL
